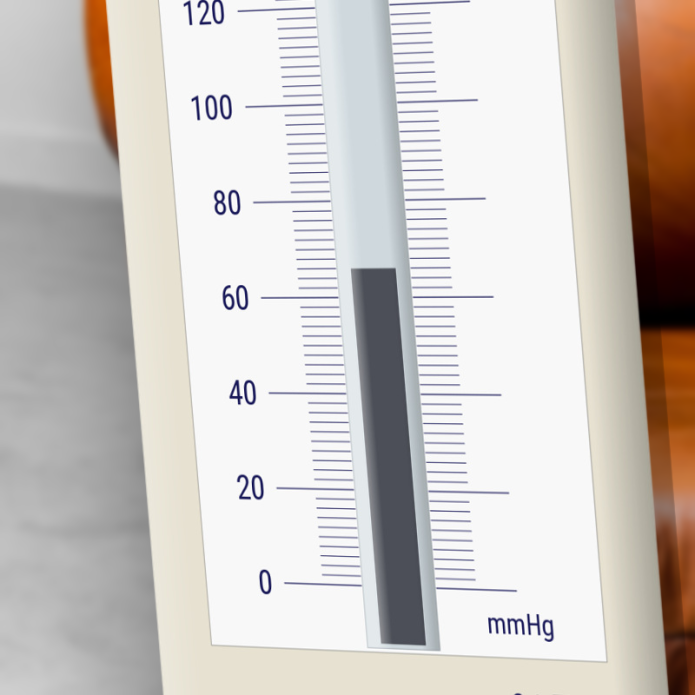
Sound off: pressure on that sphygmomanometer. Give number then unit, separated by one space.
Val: 66 mmHg
